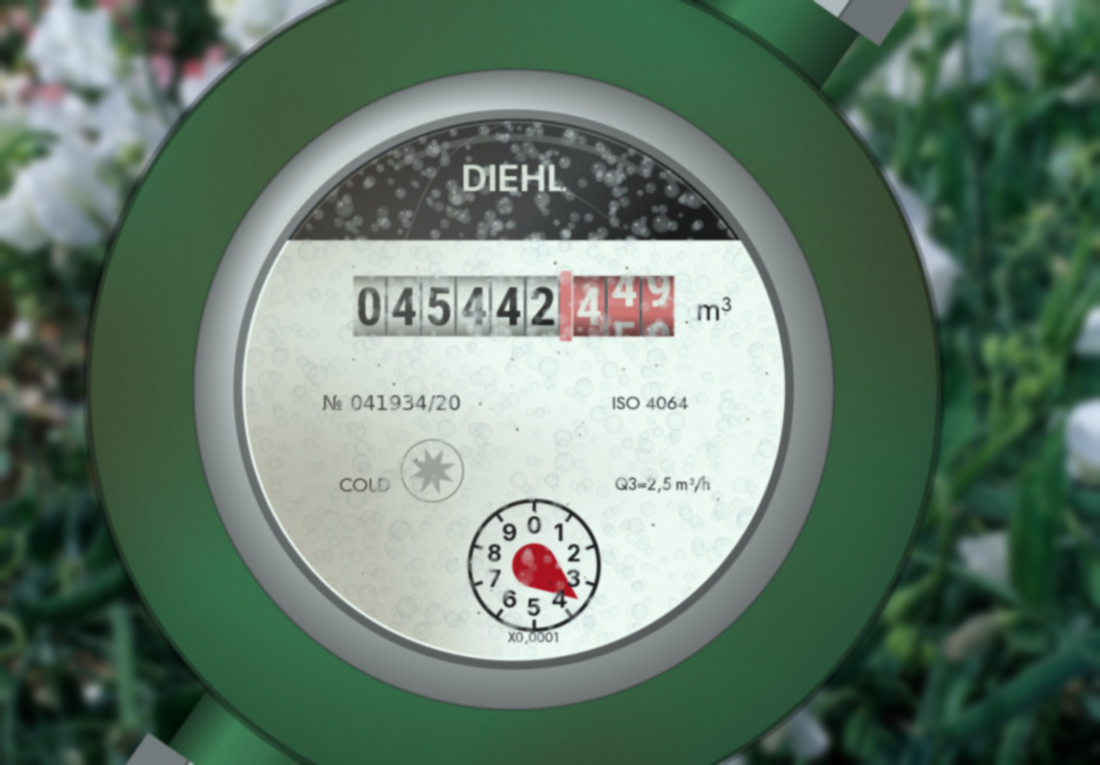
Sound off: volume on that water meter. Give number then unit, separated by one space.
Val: 45442.4493 m³
